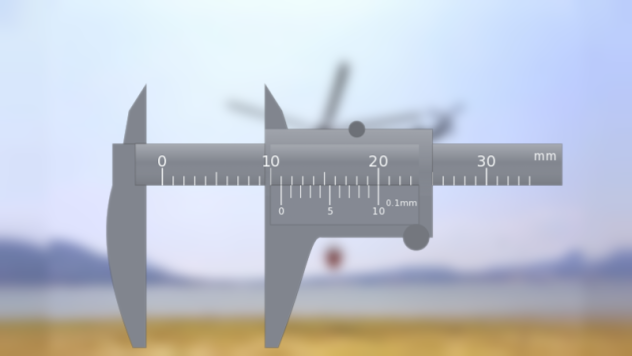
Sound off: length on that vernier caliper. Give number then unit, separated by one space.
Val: 11.0 mm
